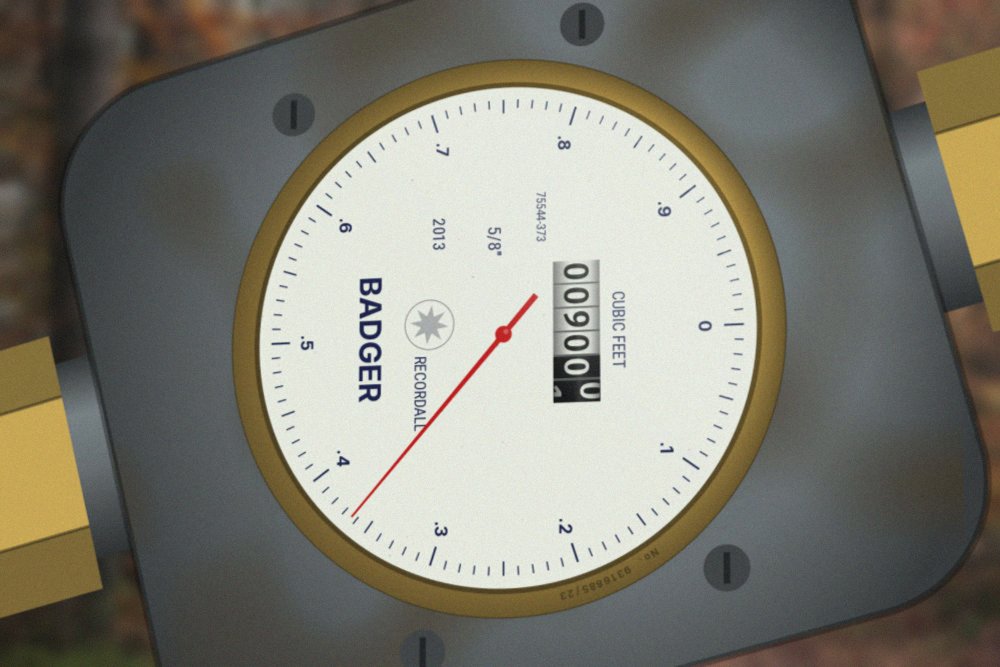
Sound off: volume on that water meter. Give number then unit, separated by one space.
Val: 9000.36 ft³
